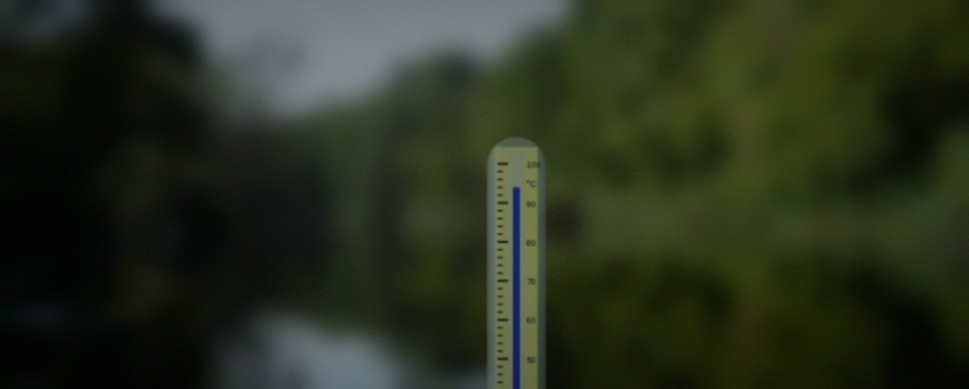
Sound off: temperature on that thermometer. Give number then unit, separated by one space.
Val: 94 °C
